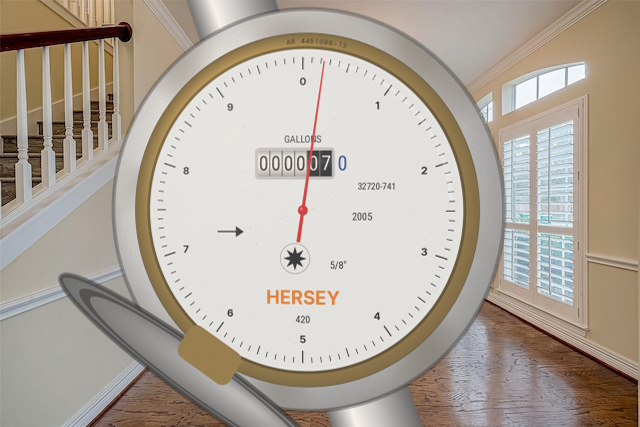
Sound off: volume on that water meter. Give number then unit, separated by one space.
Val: 70.2 gal
